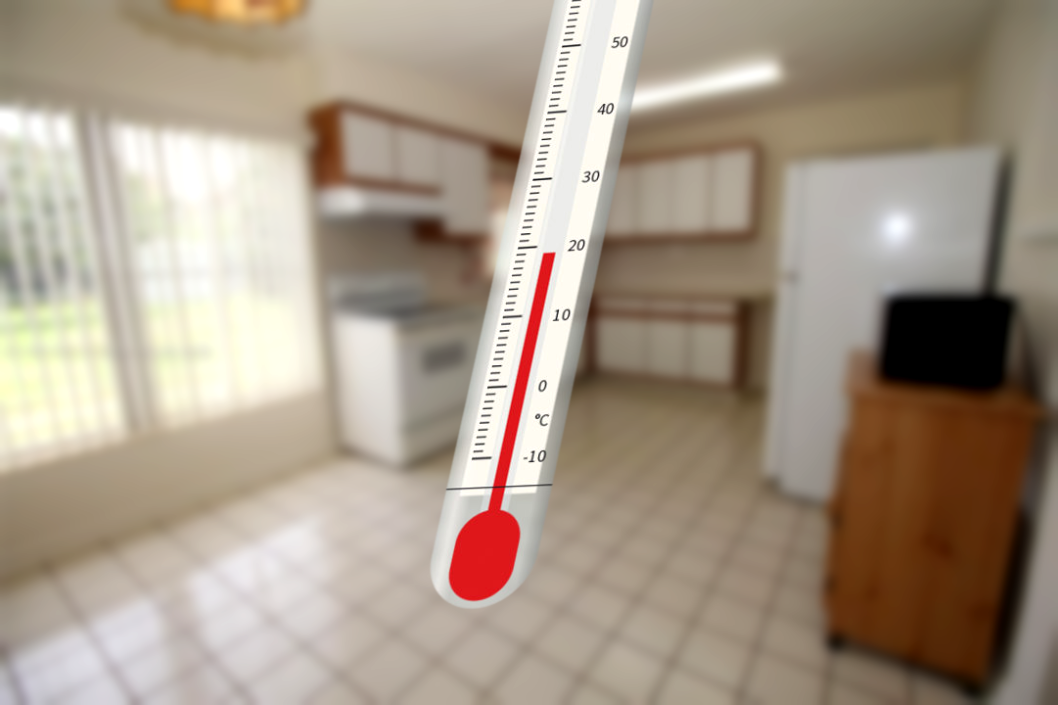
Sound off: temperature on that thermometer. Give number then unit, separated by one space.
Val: 19 °C
